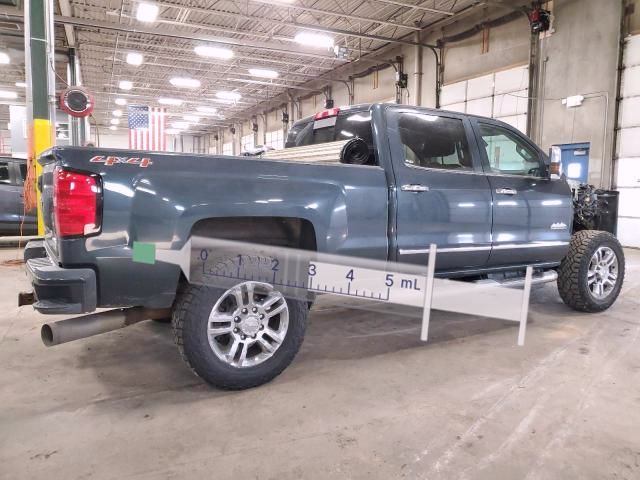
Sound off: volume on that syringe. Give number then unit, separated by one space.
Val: 2 mL
